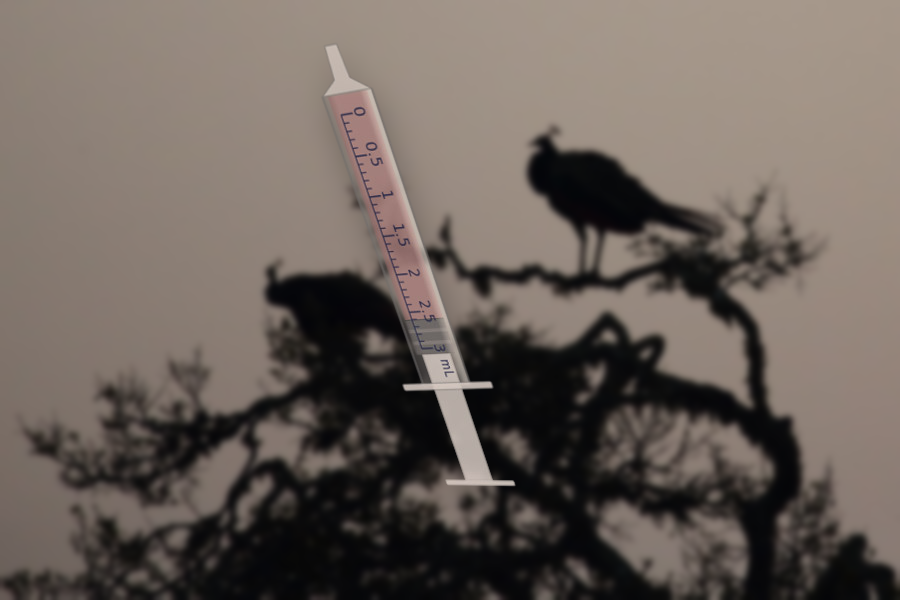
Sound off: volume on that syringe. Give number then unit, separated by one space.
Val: 2.6 mL
